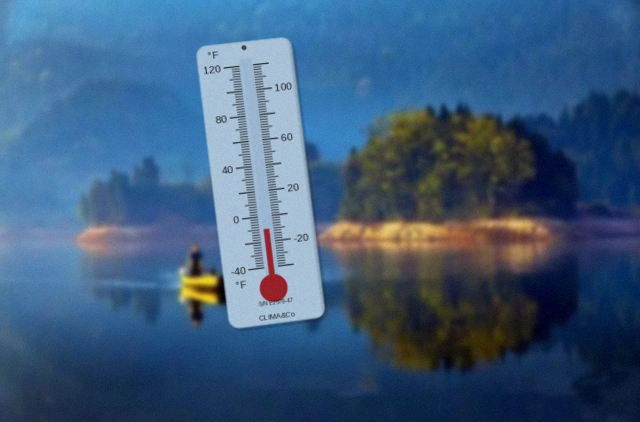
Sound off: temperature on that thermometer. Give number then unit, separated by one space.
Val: -10 °F
